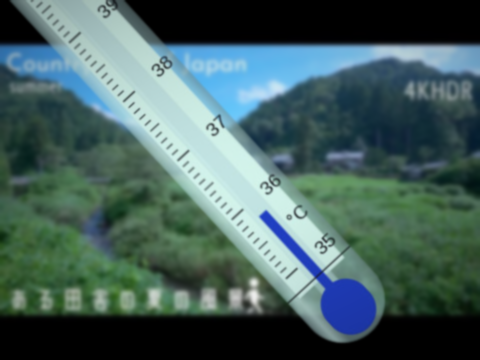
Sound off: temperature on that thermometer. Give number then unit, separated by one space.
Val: 35.8 °C
